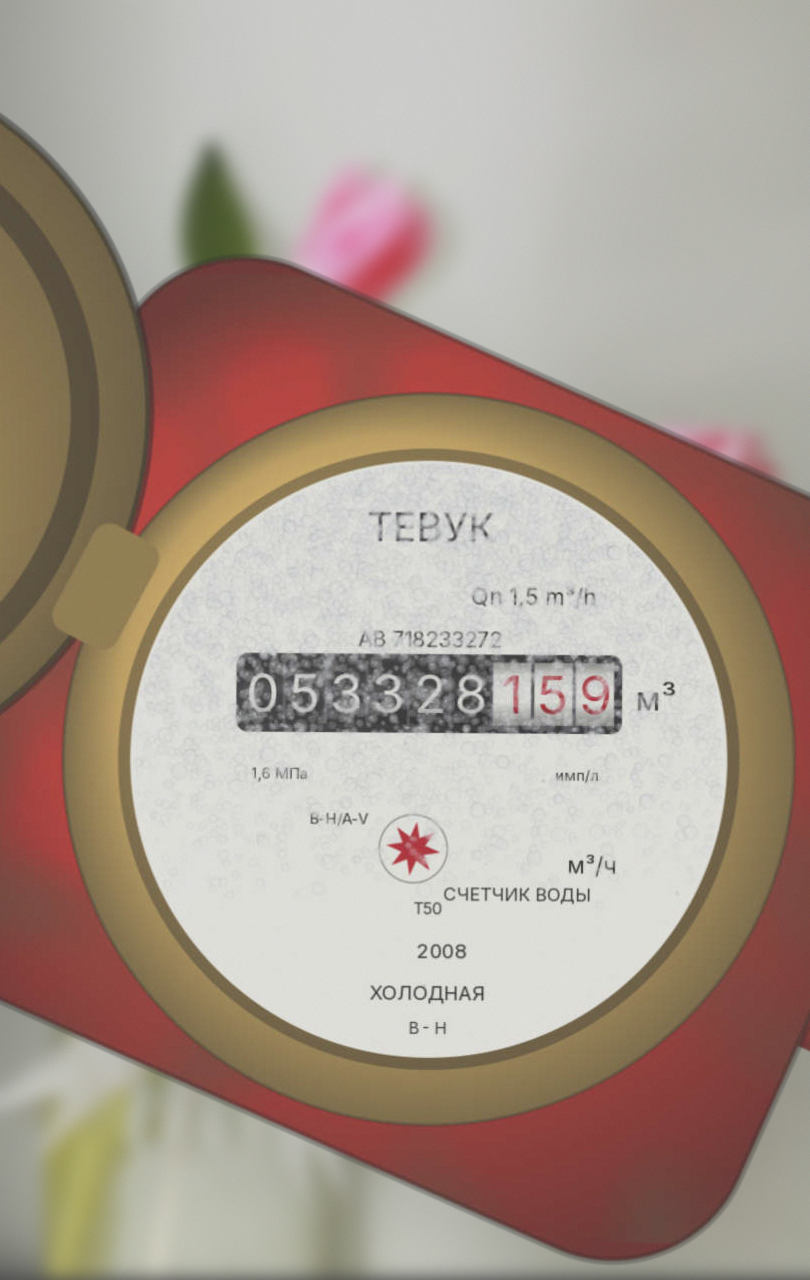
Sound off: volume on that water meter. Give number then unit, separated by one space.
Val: 53328.159 m³
